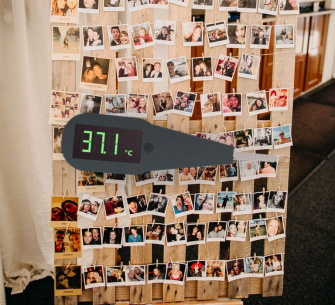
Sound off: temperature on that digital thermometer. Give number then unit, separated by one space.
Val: 37.1 °C
